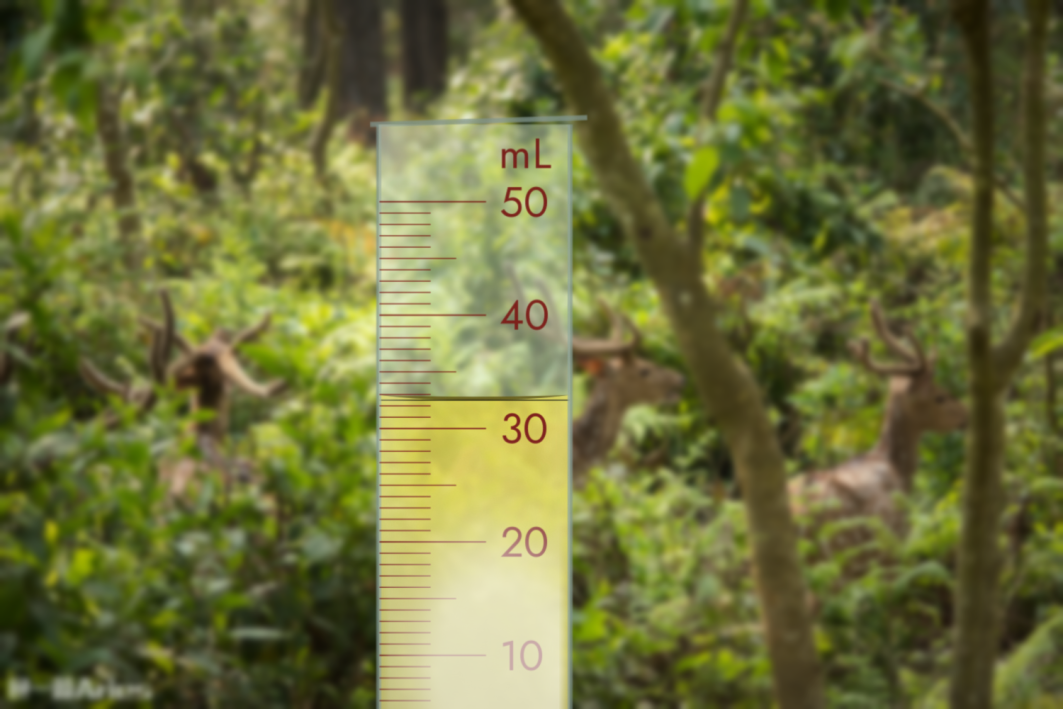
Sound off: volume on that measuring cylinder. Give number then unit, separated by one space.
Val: 32.5 mL
